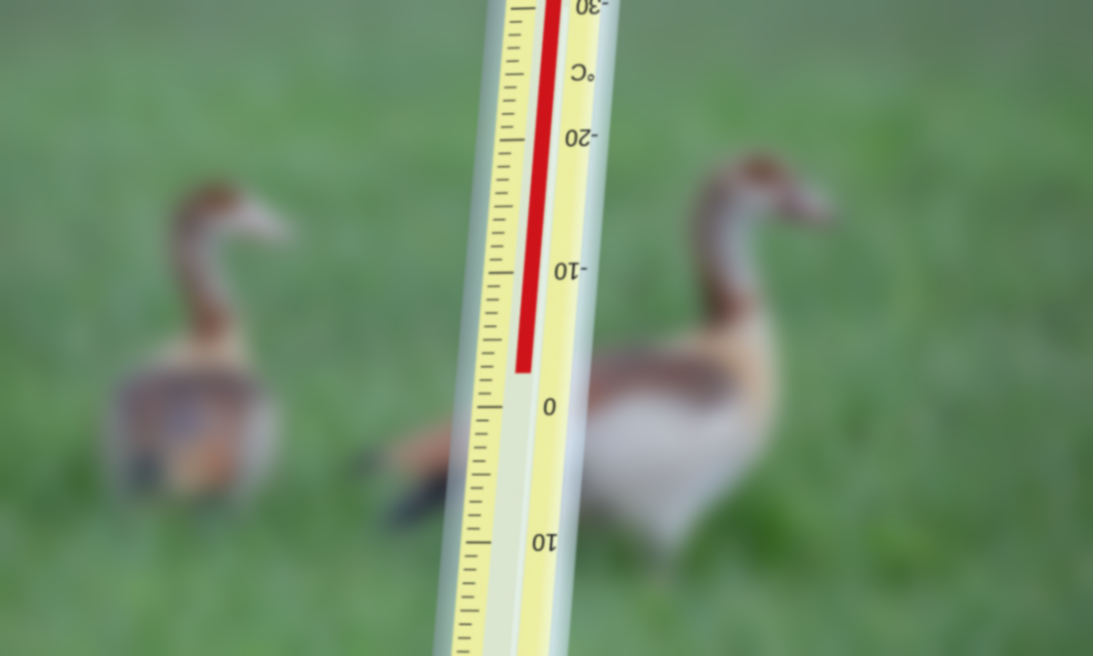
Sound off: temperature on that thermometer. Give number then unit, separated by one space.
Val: -2.5 °C
